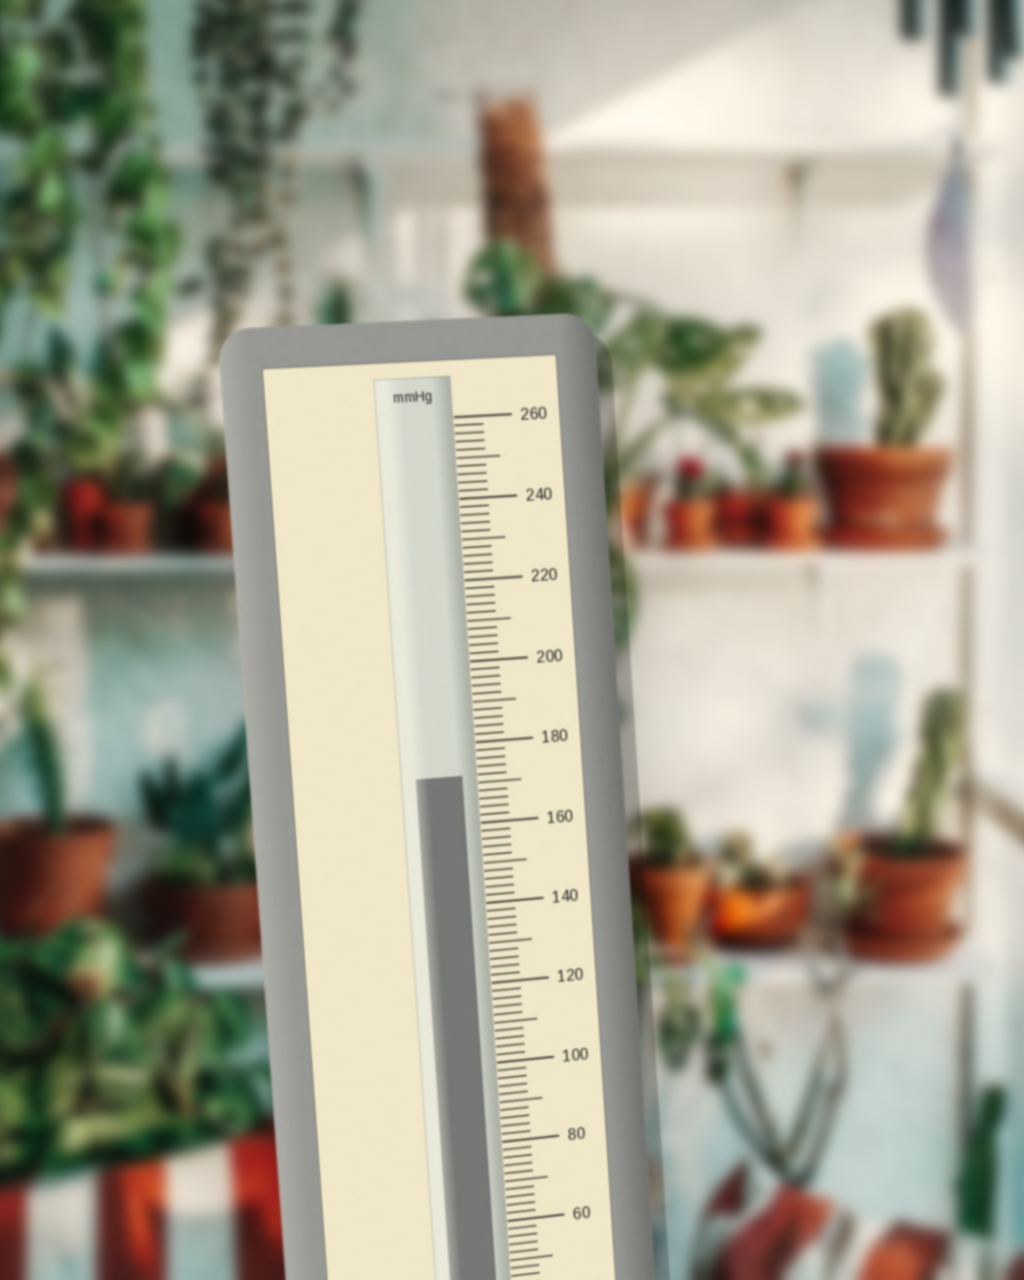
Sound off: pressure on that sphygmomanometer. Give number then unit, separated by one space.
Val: 172 mmHg
